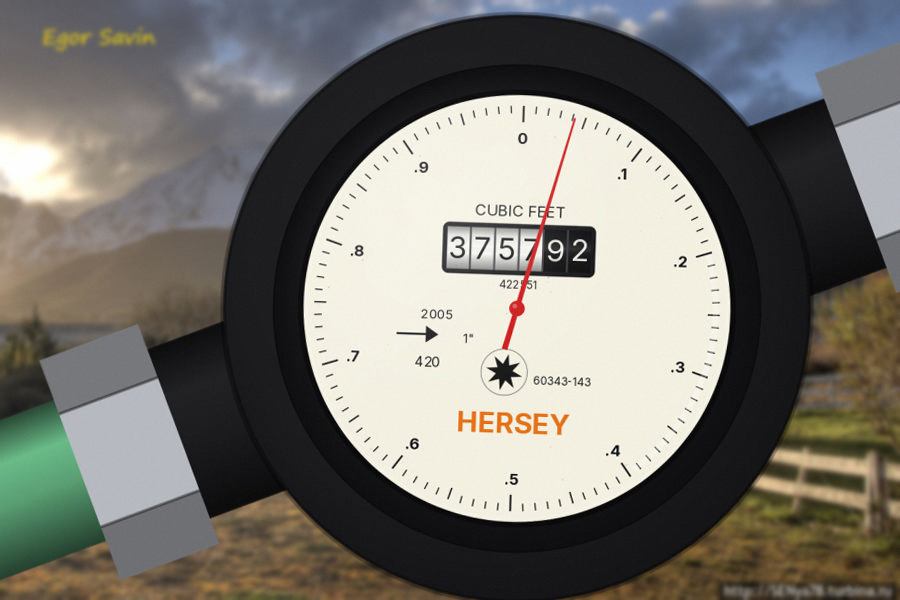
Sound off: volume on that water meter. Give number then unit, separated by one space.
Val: 375792.04 ft³
